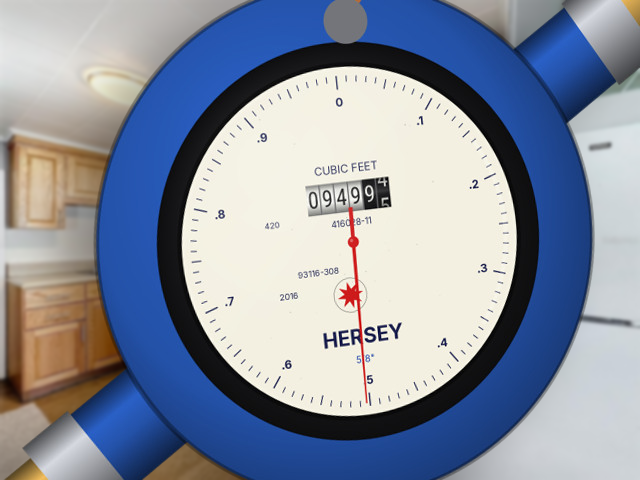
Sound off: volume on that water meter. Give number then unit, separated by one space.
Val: 94994.50 ft³
